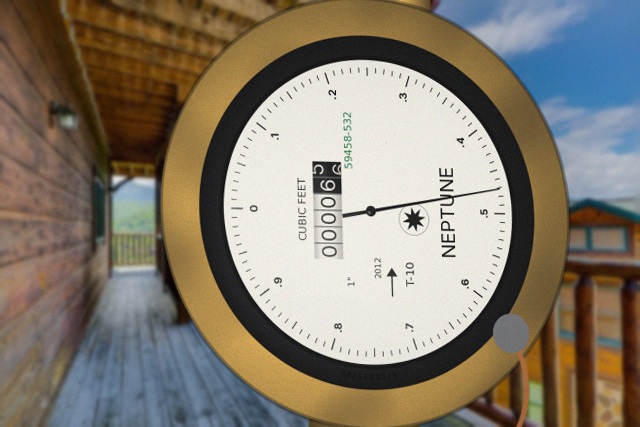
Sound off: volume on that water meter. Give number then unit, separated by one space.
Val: 65.47 ft³
